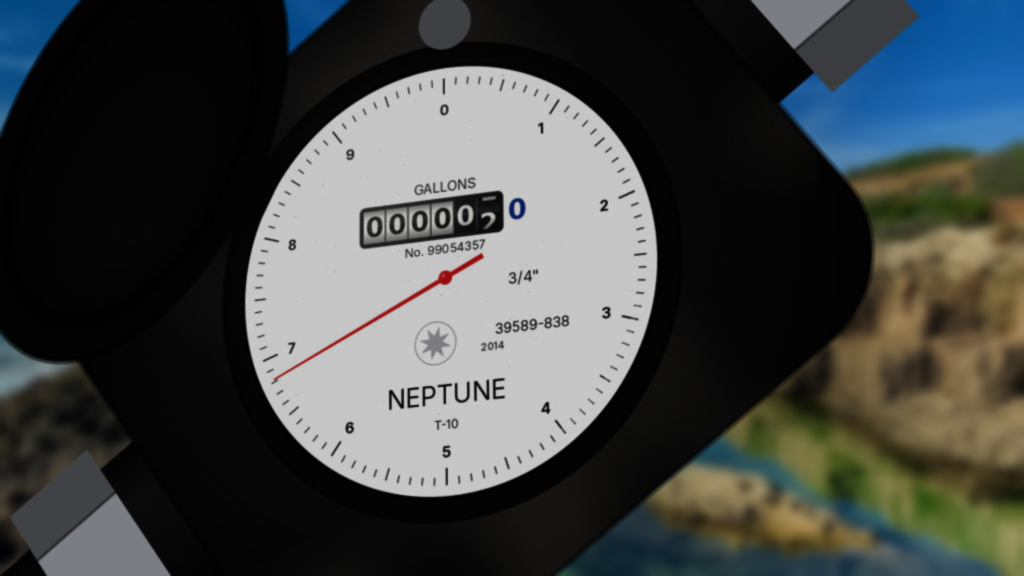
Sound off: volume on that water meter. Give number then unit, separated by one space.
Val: 16.8 gal
